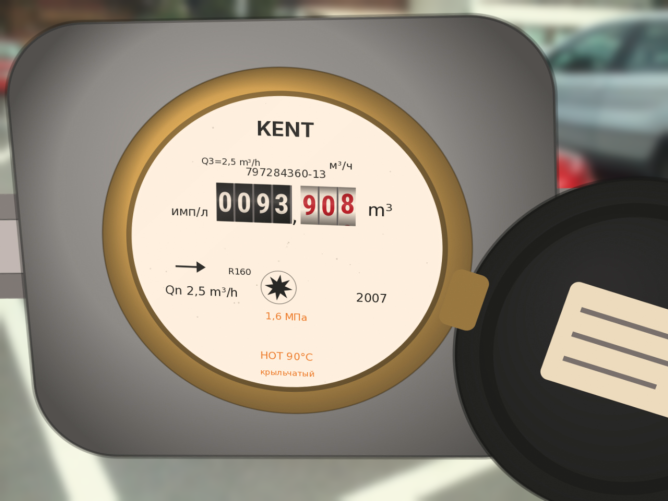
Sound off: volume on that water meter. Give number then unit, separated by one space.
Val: 93.908 m³
